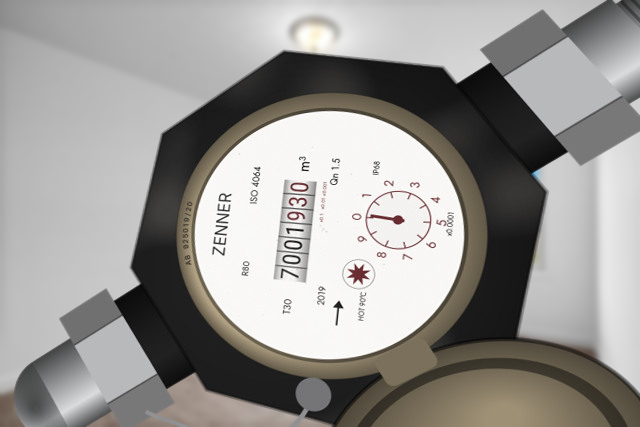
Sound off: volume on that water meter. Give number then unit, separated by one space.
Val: 7001.9300 m³
